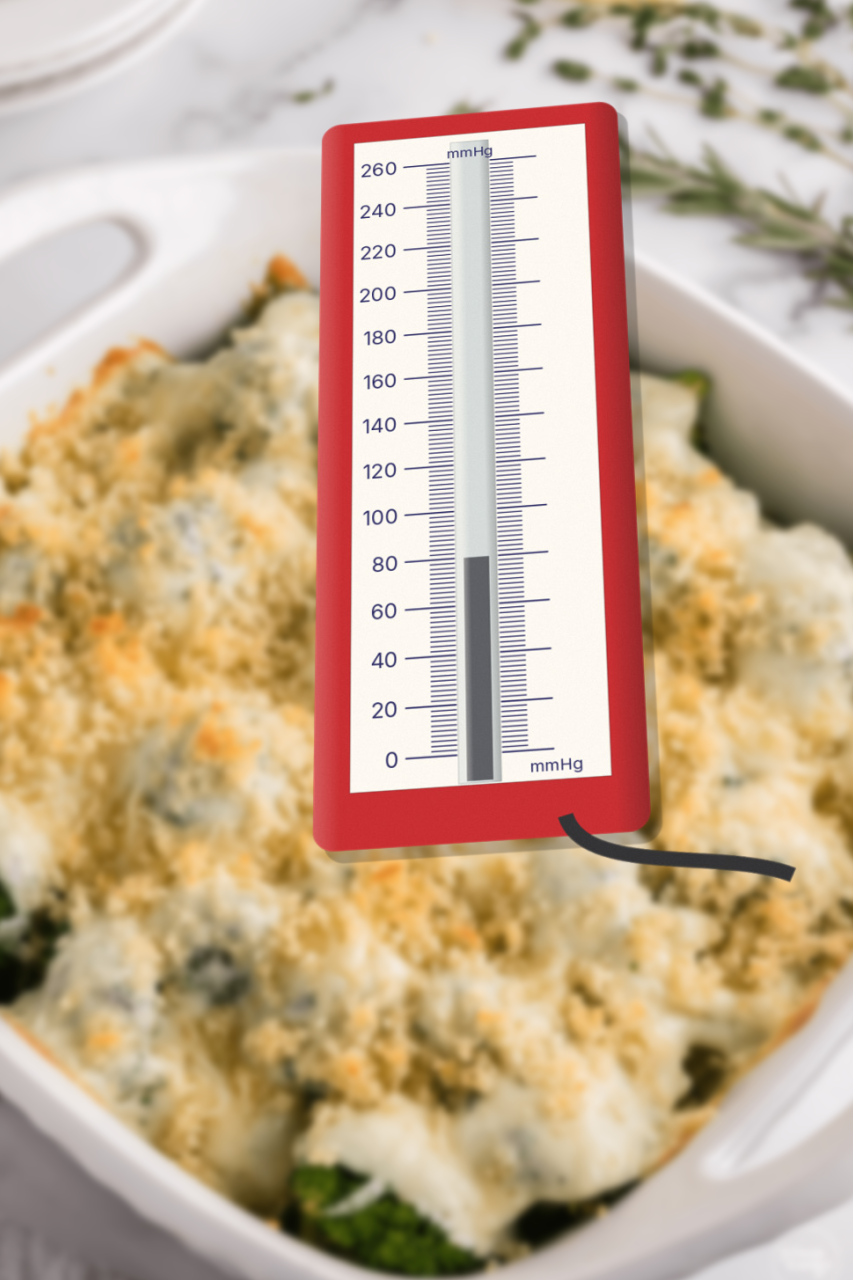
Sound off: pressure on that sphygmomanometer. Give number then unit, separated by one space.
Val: 80 mmHg
